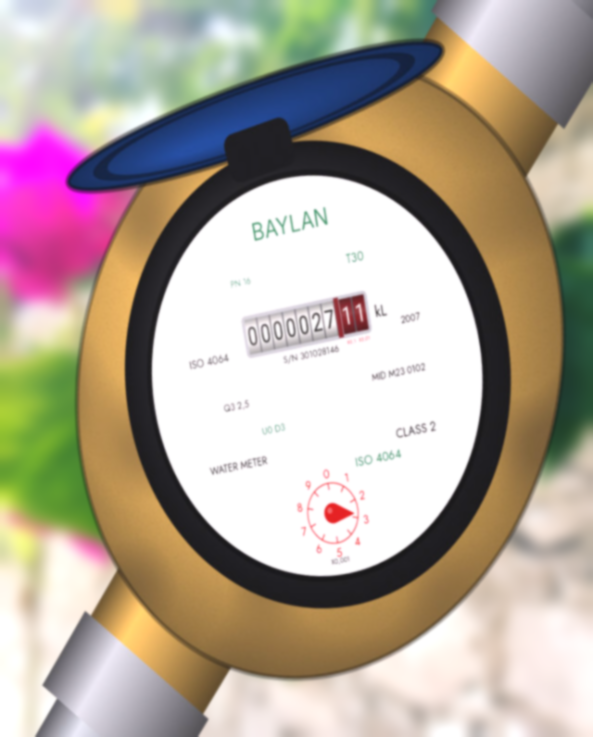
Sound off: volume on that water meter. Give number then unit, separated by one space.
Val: 27.112 kL
